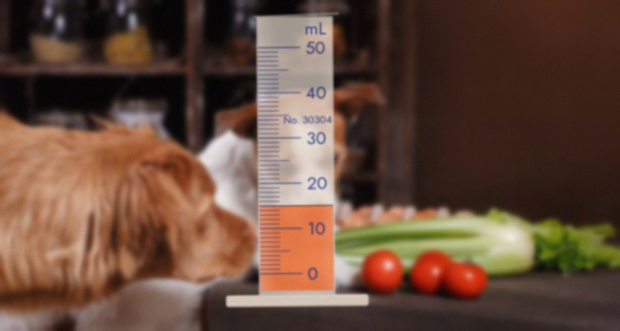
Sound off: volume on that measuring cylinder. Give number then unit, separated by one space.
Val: 15 mL
